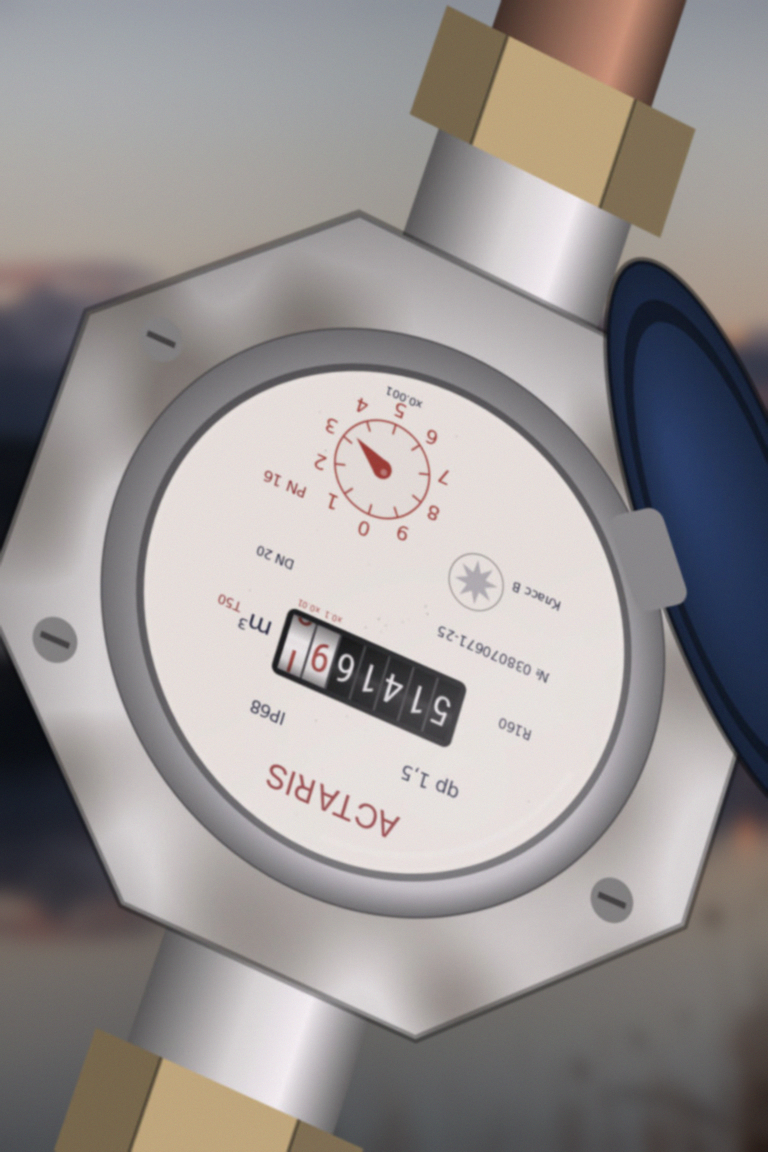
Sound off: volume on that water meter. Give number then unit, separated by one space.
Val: 51416.913 m³
